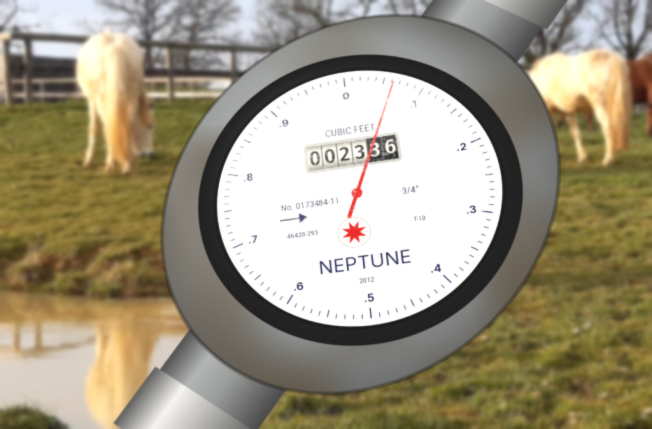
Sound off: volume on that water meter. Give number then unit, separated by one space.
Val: 2336.06 ft³
